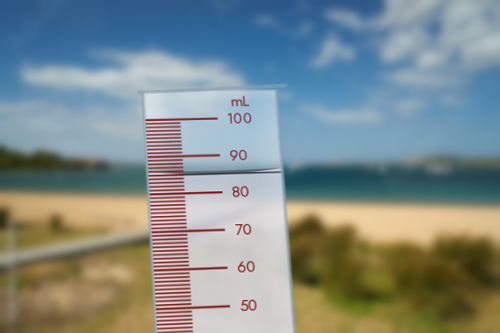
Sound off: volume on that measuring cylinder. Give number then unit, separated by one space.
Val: 85 mL
